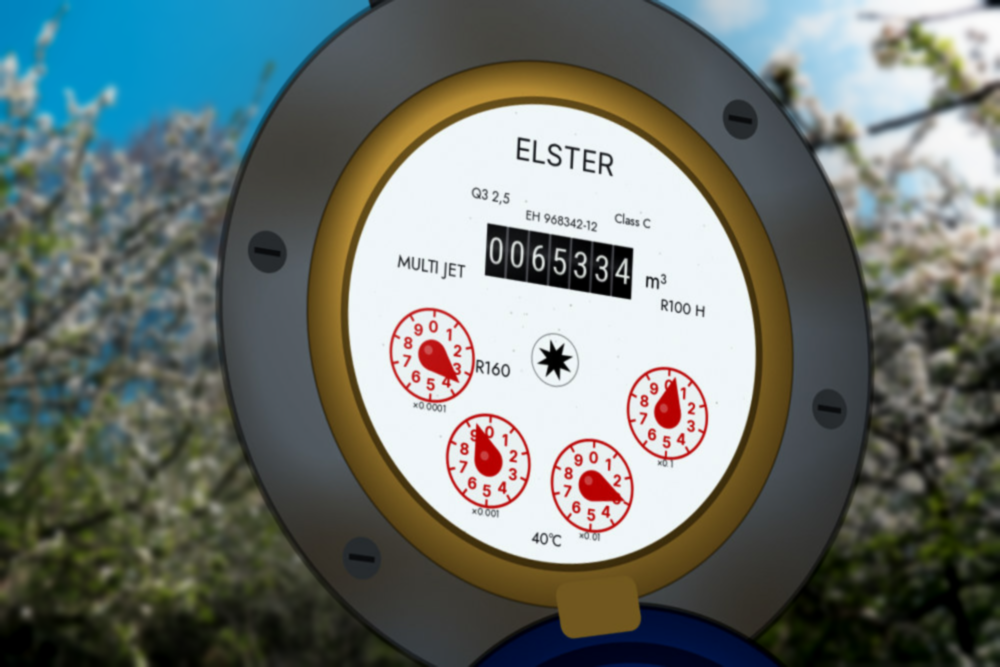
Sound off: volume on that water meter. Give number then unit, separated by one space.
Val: 65334.0293 m³
